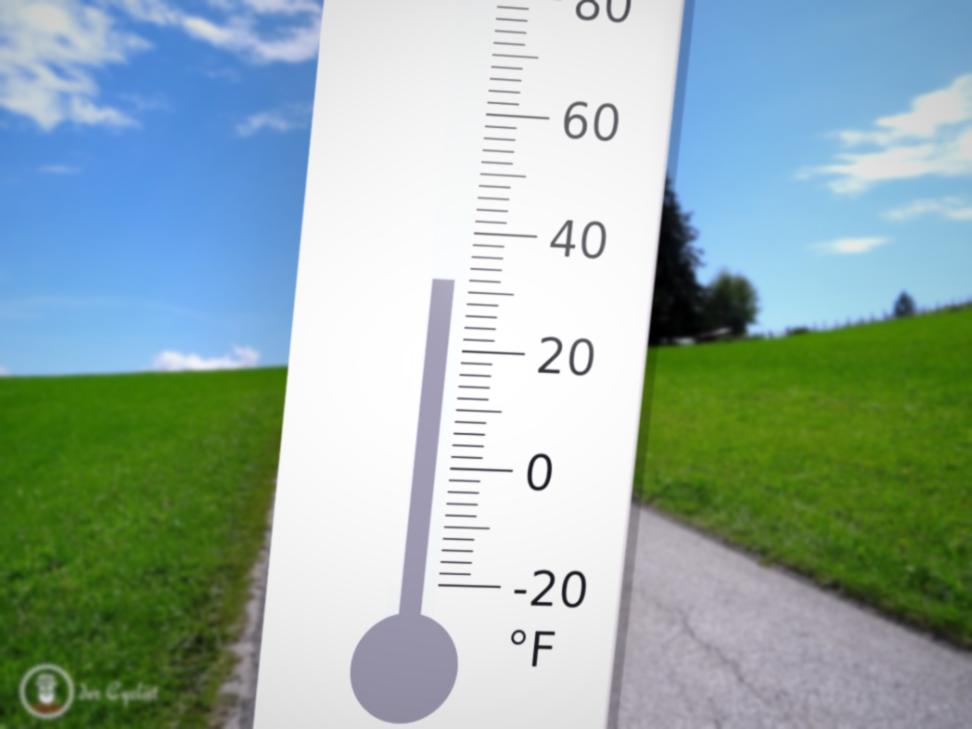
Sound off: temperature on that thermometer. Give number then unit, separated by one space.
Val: 32 °F
